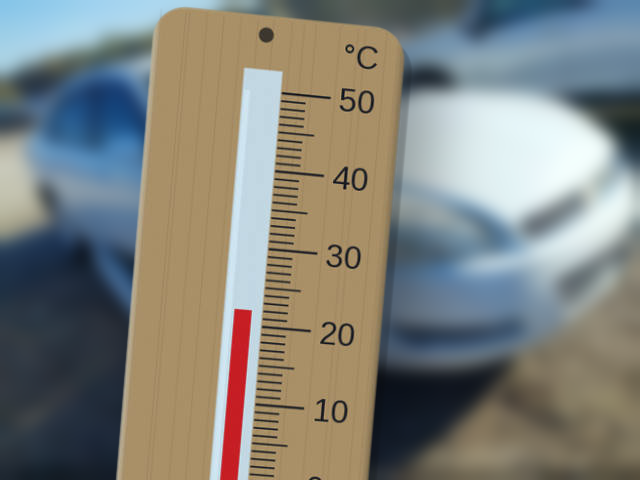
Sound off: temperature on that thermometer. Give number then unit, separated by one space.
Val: 22 °C
